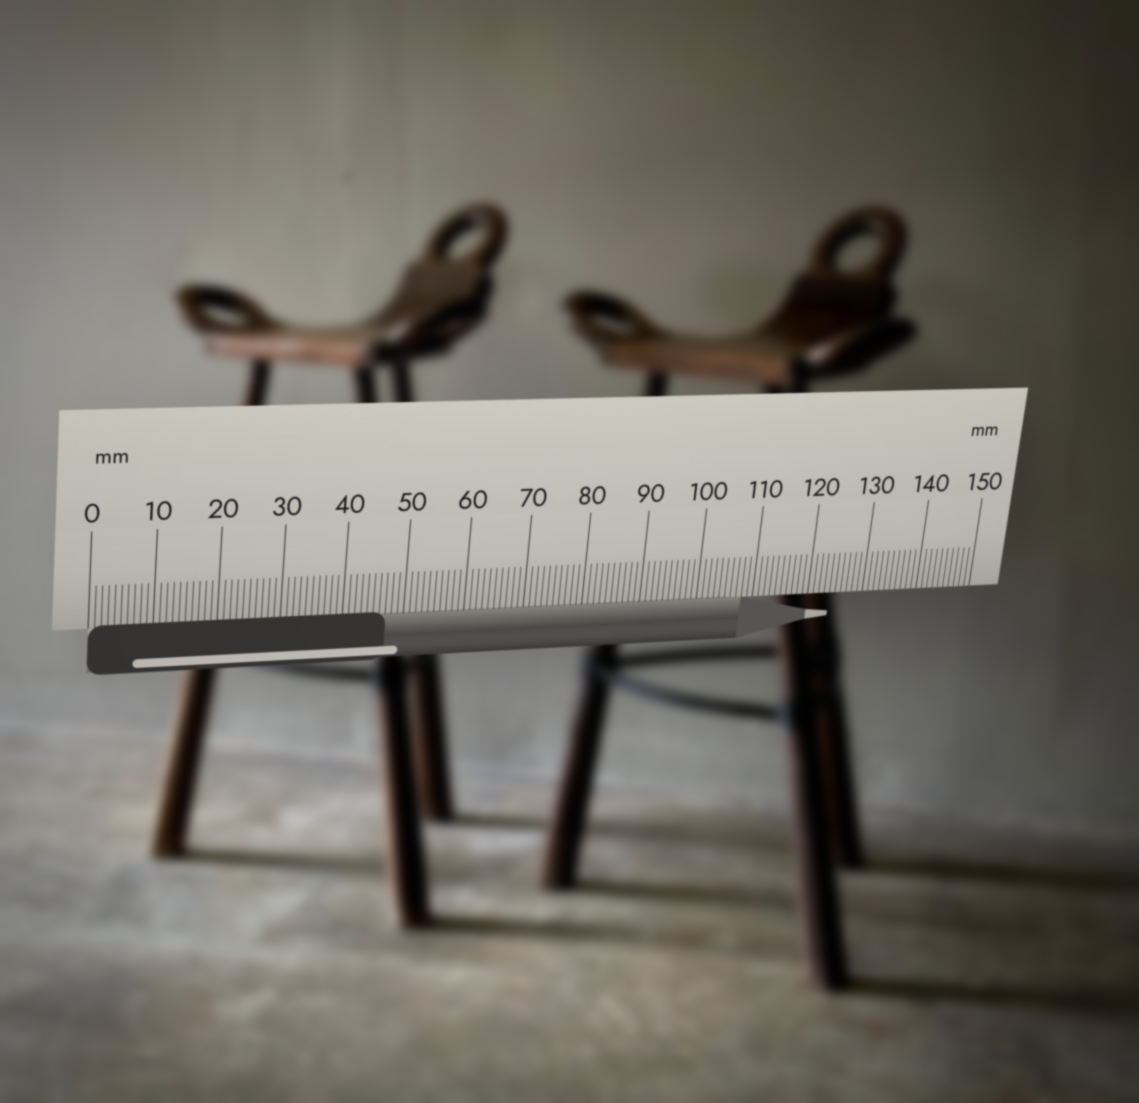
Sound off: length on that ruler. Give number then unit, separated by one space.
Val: 124 mm
